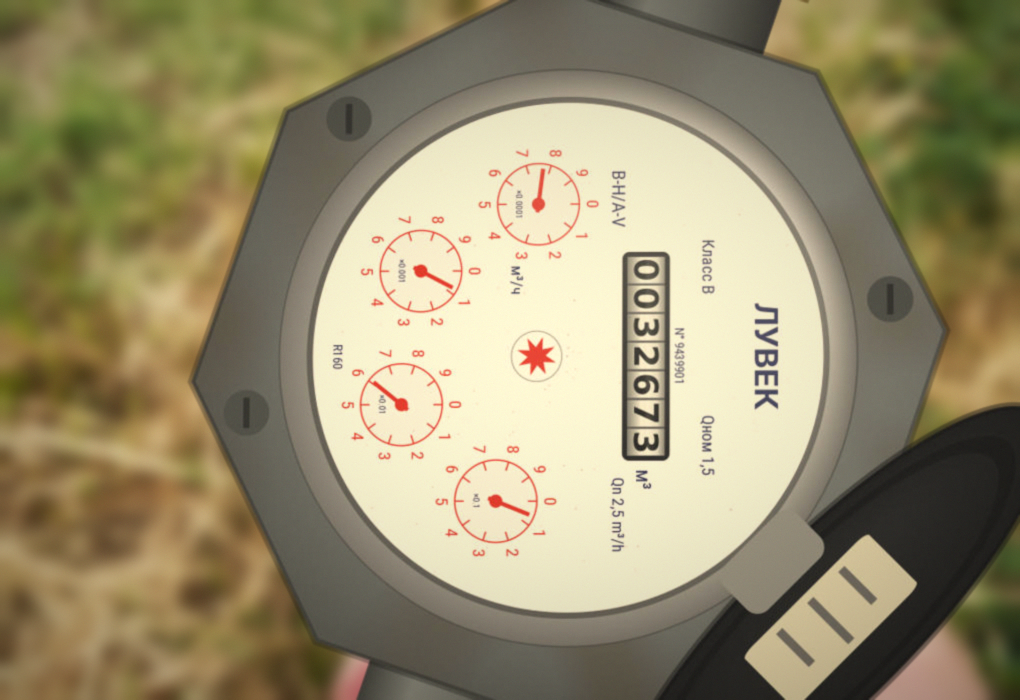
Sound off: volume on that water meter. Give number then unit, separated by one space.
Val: 32673.0607 m³
